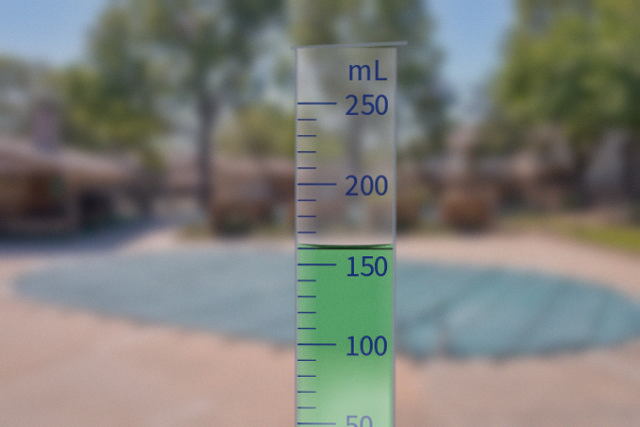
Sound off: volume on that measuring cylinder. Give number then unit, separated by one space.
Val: 160 mL
